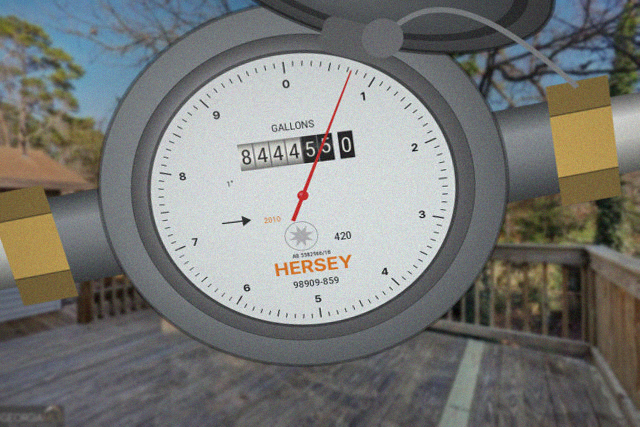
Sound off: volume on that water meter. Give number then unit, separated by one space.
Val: 8444550.7 gal
